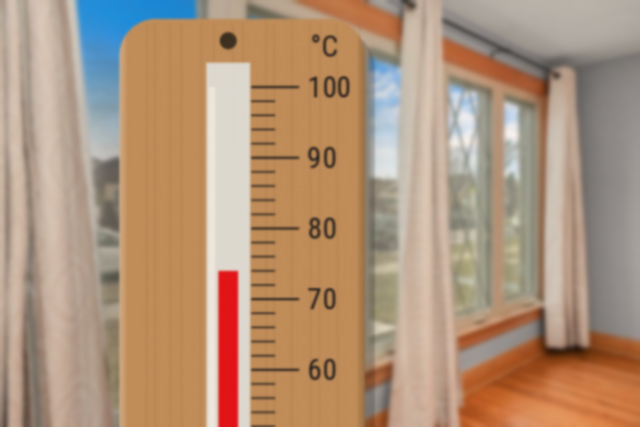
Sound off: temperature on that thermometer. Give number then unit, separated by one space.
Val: 74 °C
